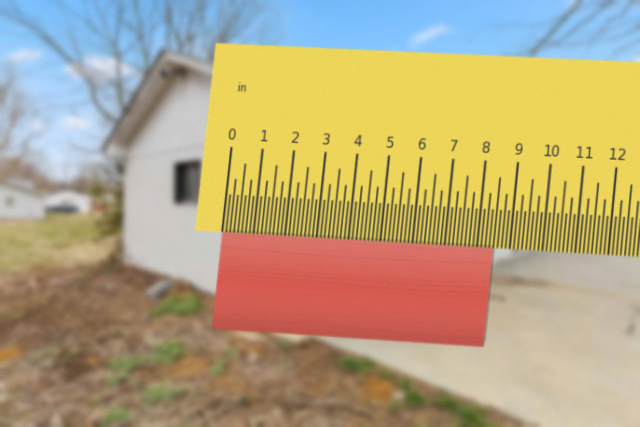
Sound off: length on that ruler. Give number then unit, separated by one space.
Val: 8.5 in
